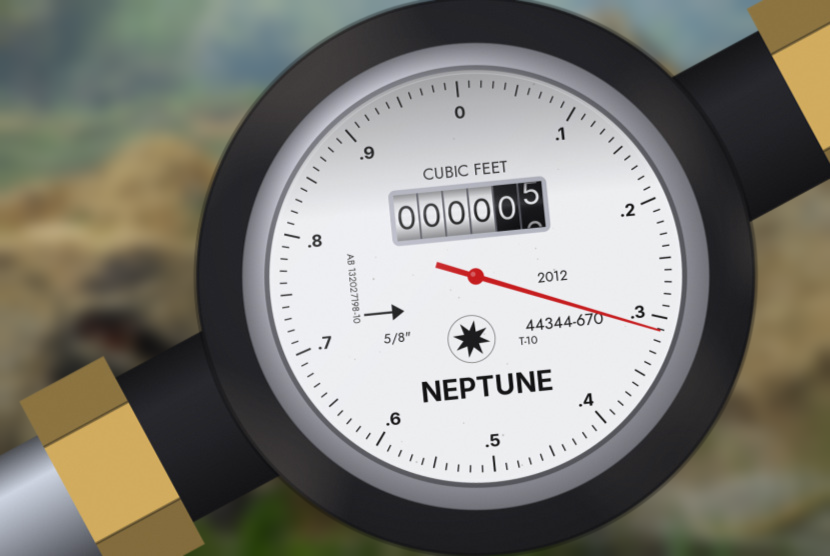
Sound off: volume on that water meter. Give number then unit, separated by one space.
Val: 5.31 ft³
